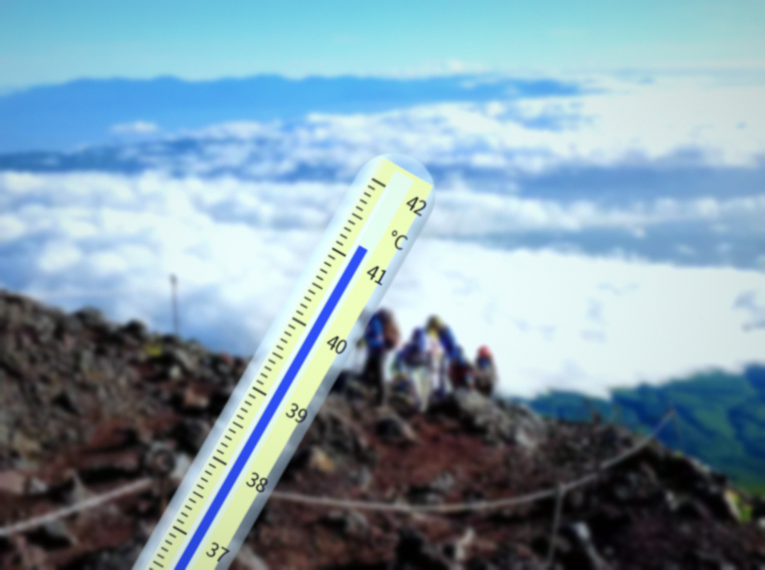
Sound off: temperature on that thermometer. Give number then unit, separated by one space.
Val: 41.2 °C
